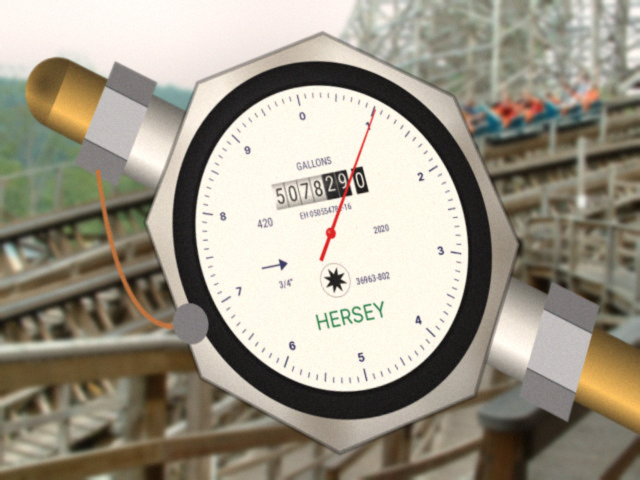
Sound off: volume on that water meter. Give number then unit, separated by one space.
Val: 5078291.0 gal
